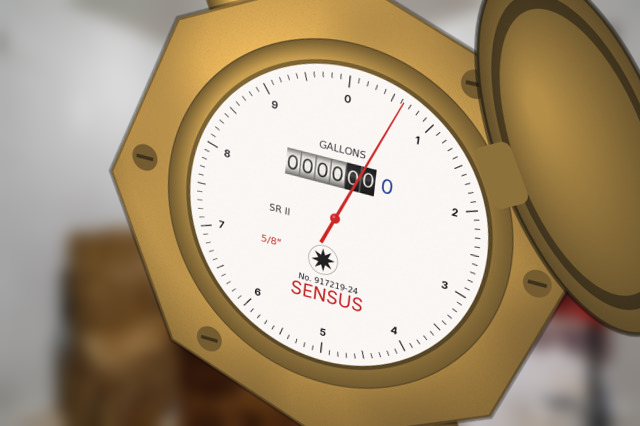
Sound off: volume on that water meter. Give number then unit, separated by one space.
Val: 0.6 gal
